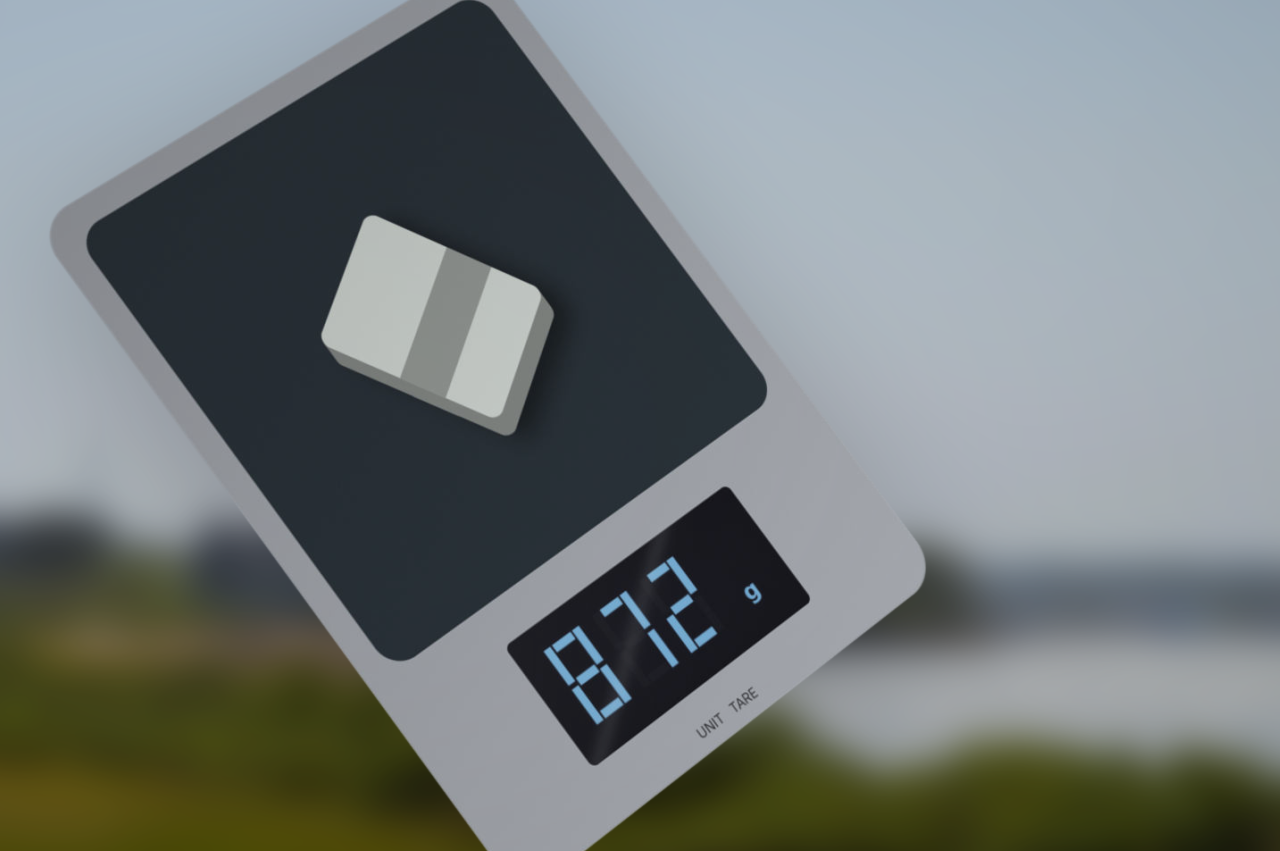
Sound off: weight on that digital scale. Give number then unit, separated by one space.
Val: 872 g
